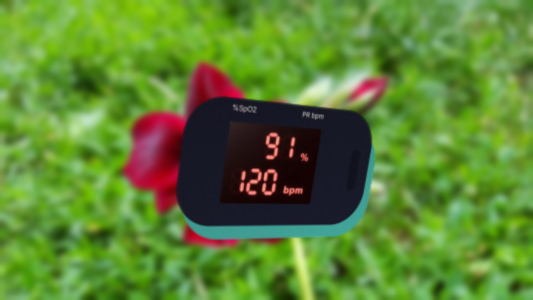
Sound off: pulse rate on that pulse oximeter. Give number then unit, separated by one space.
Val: 120 bpm
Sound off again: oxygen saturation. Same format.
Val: 91 %
